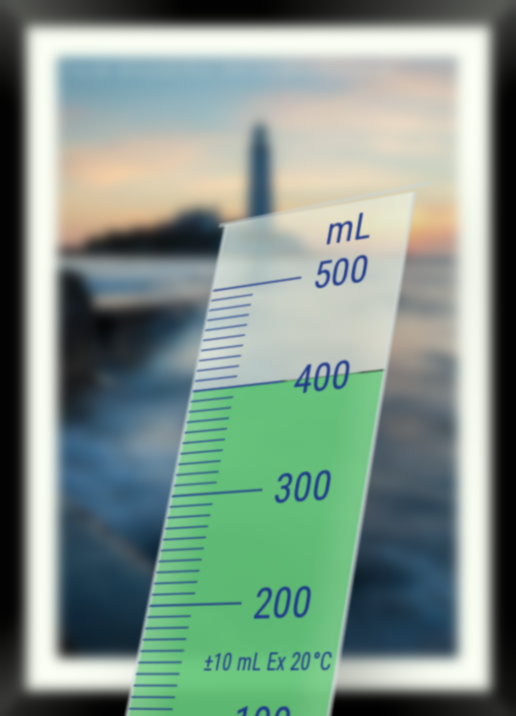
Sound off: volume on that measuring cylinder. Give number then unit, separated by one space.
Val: 400 mL
